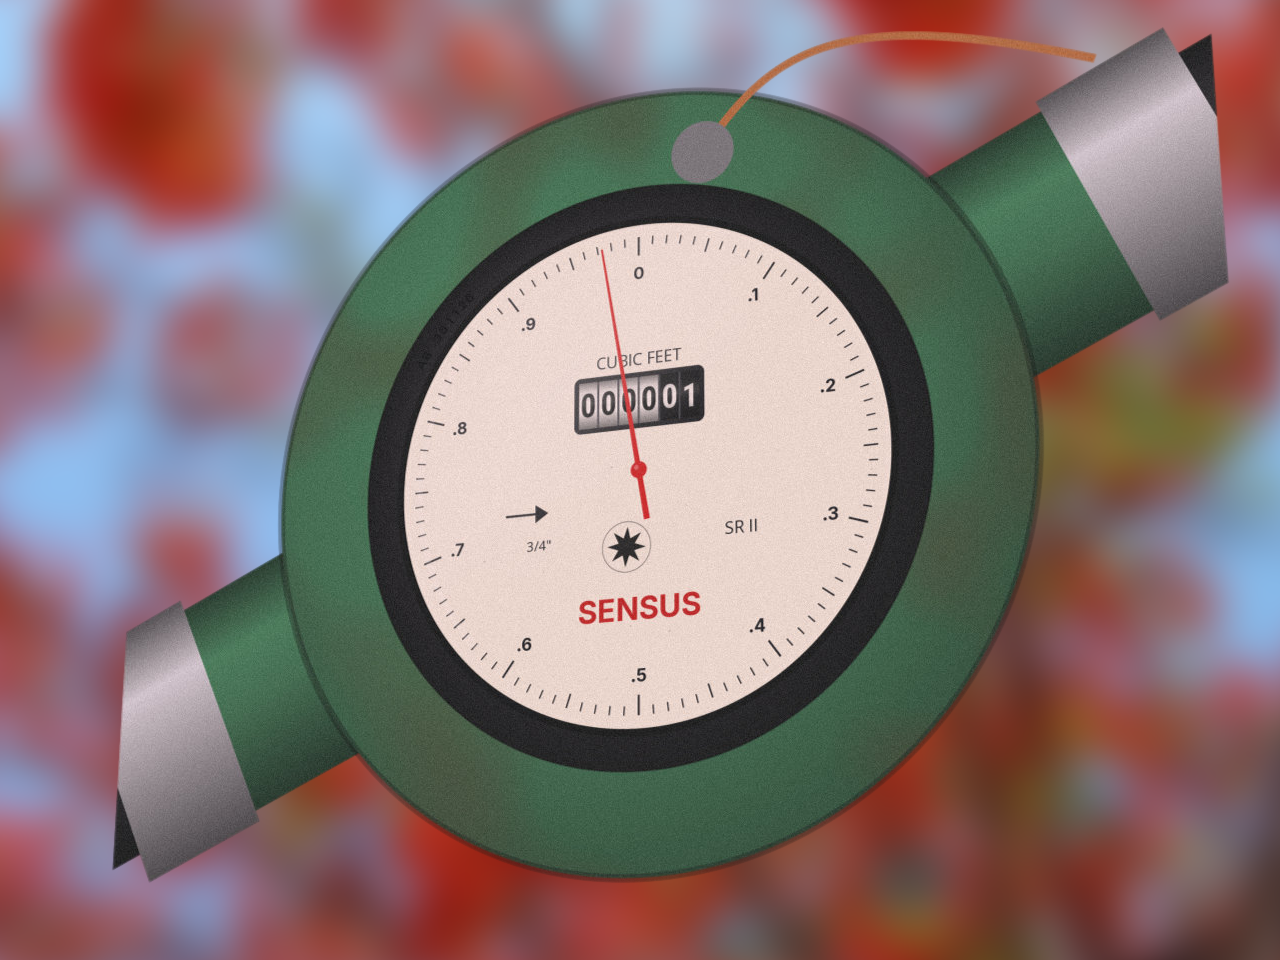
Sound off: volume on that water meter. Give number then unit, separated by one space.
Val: 0.97 ft³
